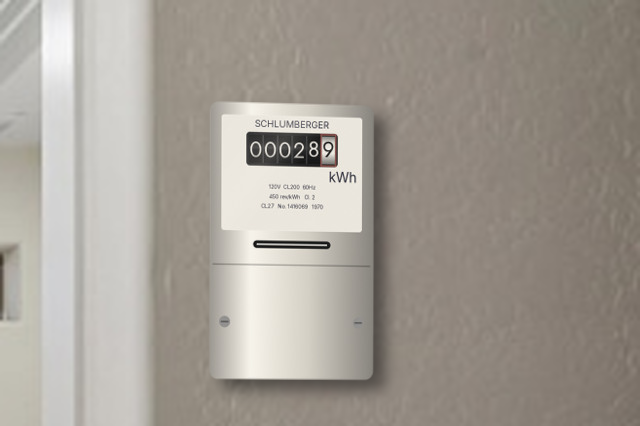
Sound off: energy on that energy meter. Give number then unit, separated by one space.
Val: 28.9 kWh
